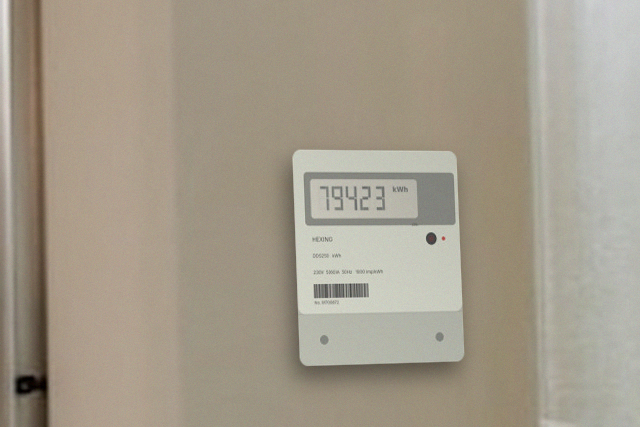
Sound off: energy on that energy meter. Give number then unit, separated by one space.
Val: 79423 kWh
